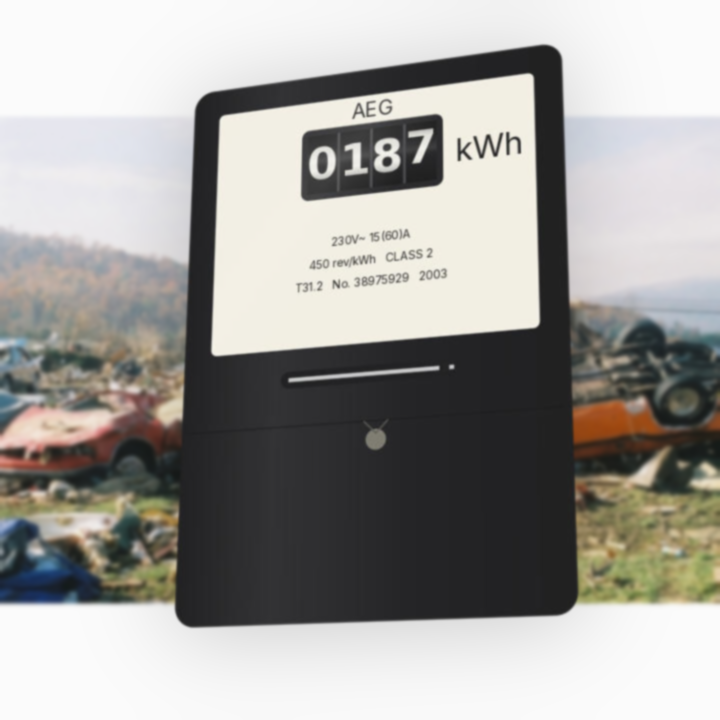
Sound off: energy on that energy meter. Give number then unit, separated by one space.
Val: 187 kWh
